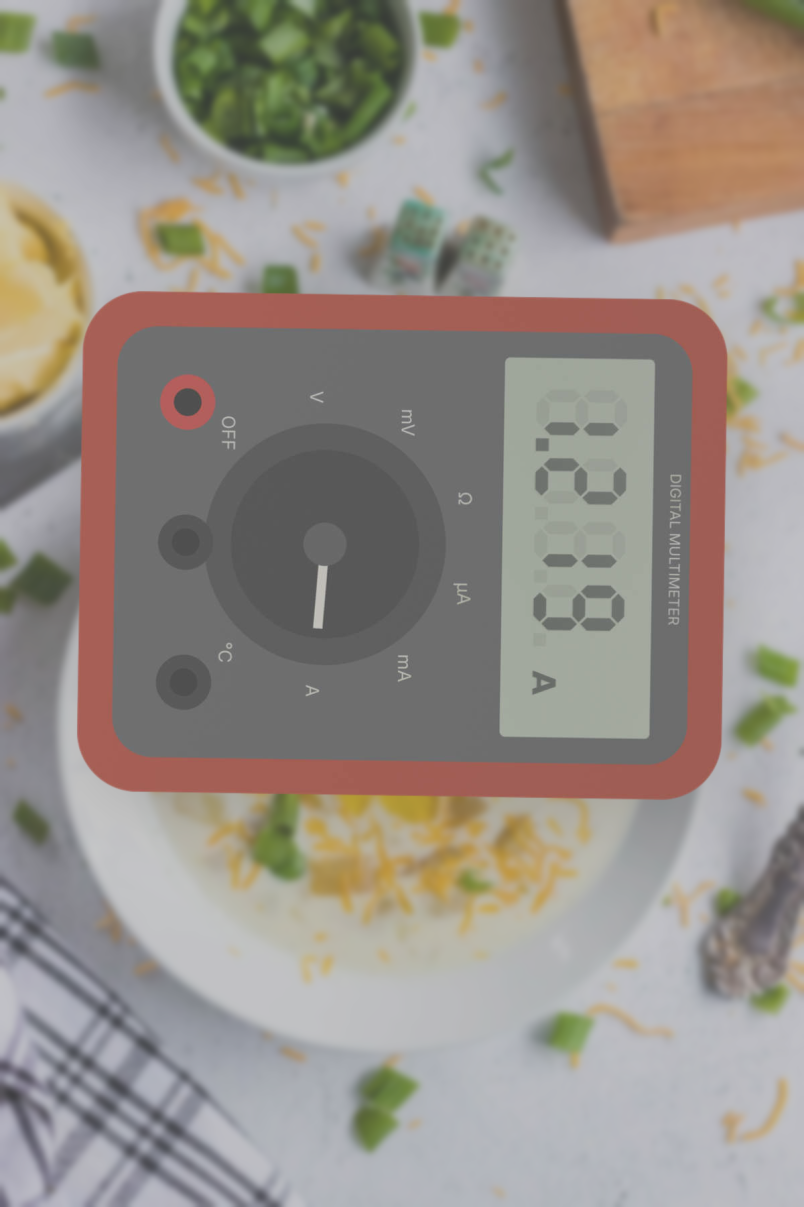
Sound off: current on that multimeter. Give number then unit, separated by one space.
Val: 1.219 A
